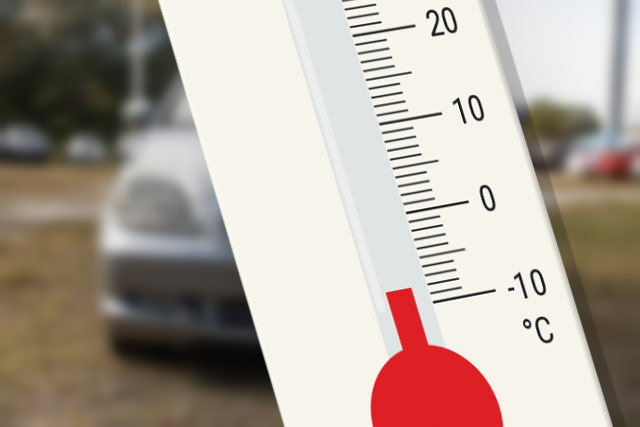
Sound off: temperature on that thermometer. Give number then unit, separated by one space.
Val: -8 °C
